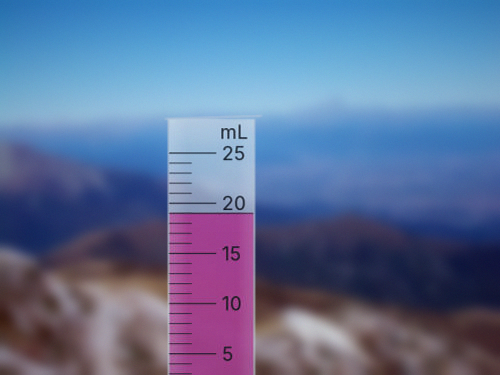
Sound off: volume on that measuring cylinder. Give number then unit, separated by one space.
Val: 19 mL
